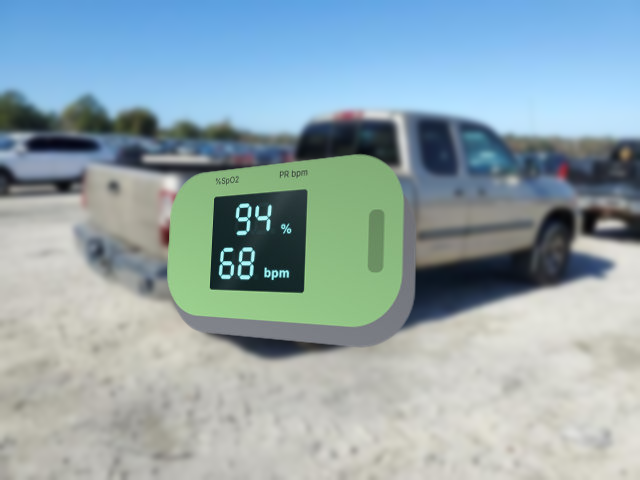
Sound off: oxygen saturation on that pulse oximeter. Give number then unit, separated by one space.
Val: 94 %
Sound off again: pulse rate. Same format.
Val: 68 bpm
